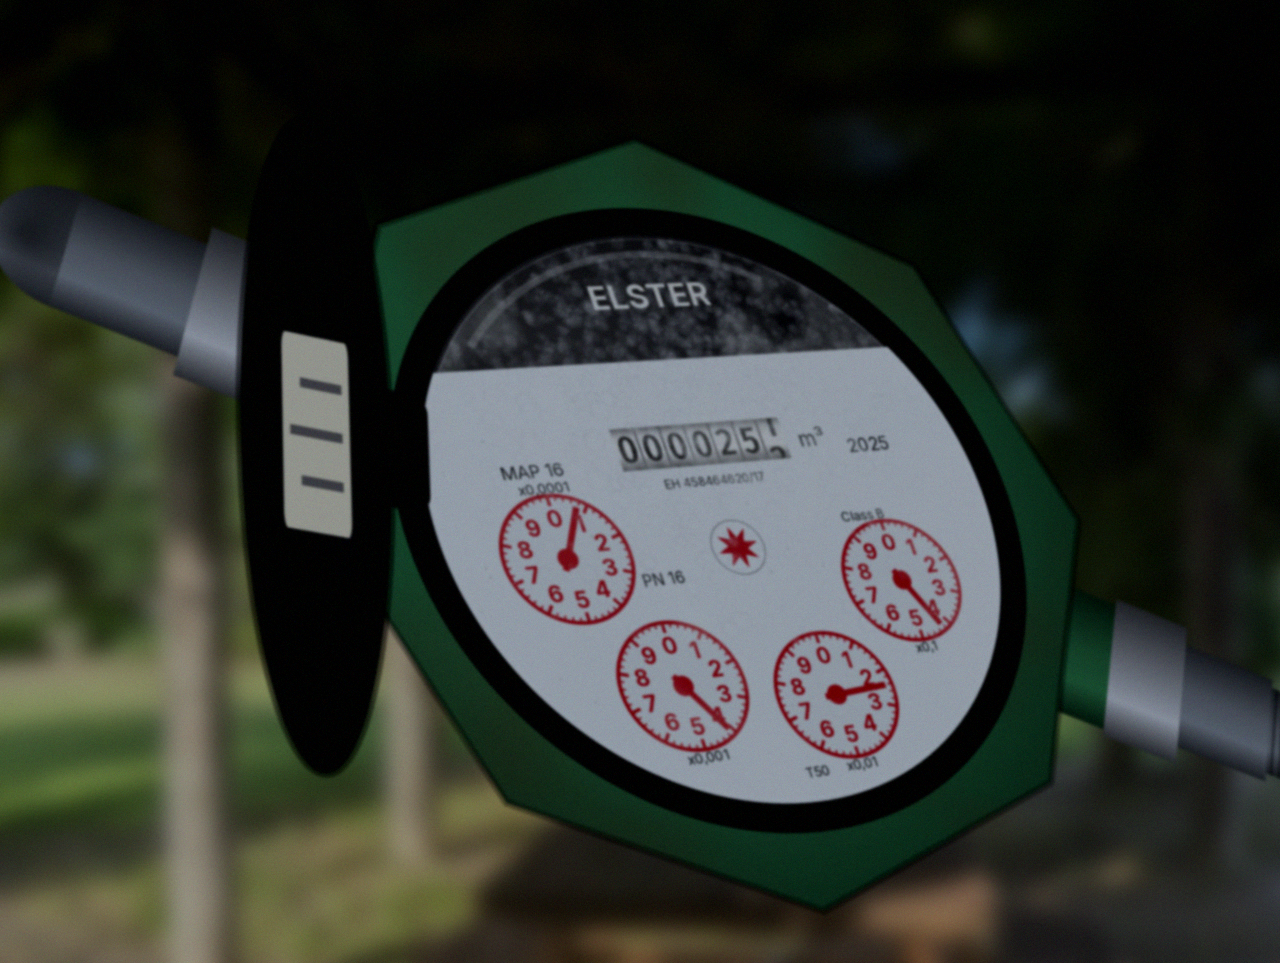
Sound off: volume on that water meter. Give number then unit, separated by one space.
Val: 251.4240 m³
